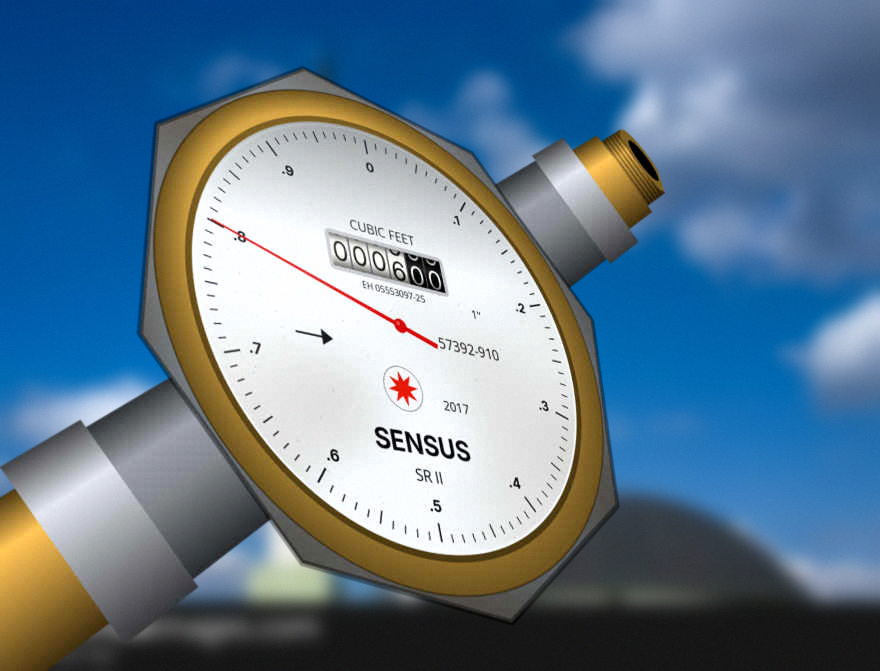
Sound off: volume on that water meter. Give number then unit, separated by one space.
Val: 599.80 ft³
